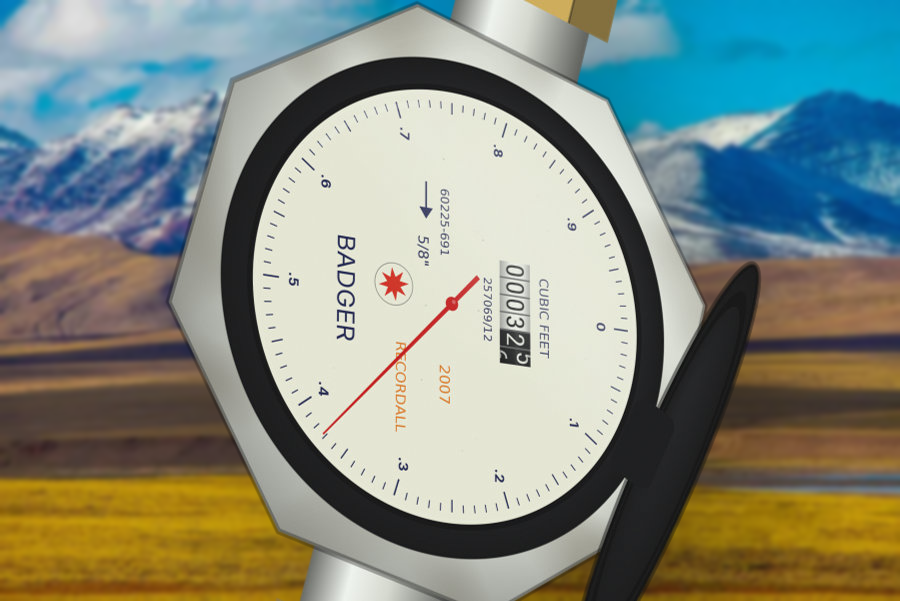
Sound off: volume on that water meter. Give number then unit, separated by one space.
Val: 325.37 ft³
